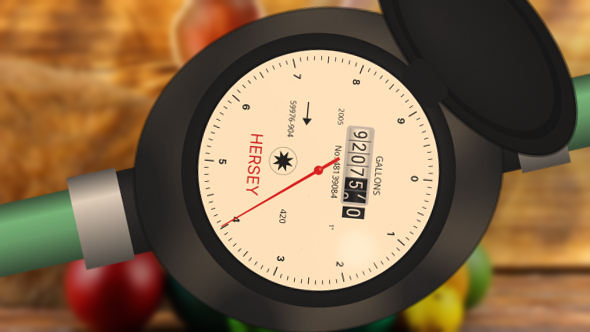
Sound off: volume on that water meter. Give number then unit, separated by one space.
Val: 9207574.0 gal
